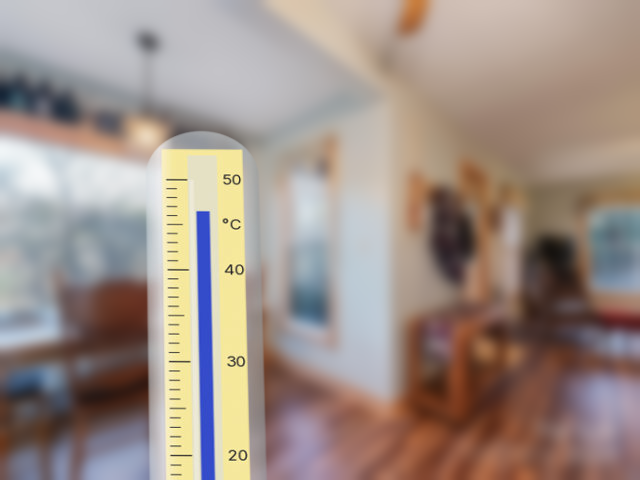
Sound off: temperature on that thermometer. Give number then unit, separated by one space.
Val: 46.5 °C
